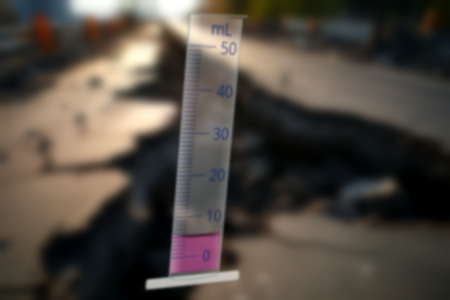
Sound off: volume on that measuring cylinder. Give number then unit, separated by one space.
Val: 5 mL
